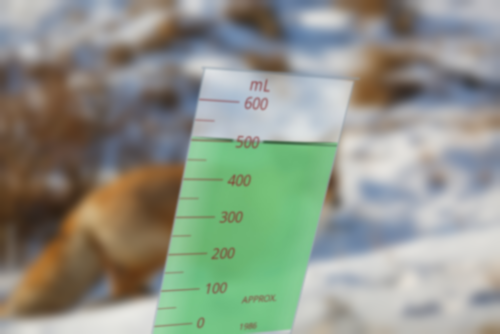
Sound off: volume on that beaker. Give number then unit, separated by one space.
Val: 500 mL
